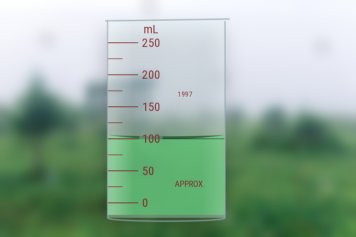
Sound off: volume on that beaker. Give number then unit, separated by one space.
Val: 100 mL
